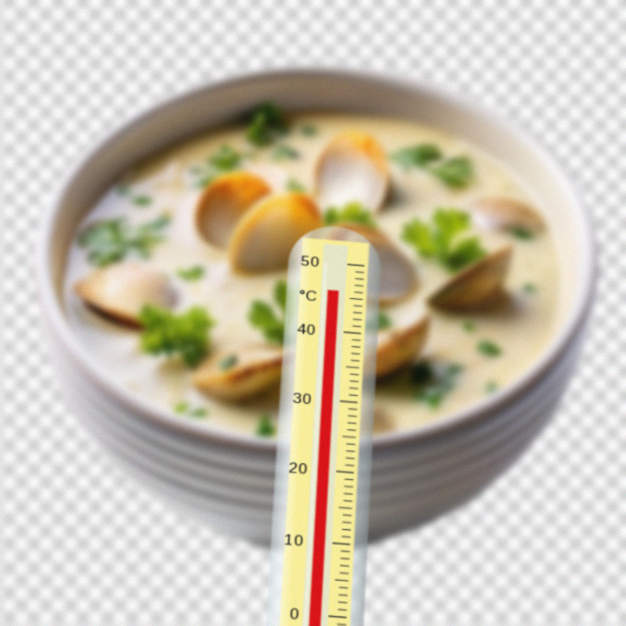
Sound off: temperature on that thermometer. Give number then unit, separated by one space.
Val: 46 °C
